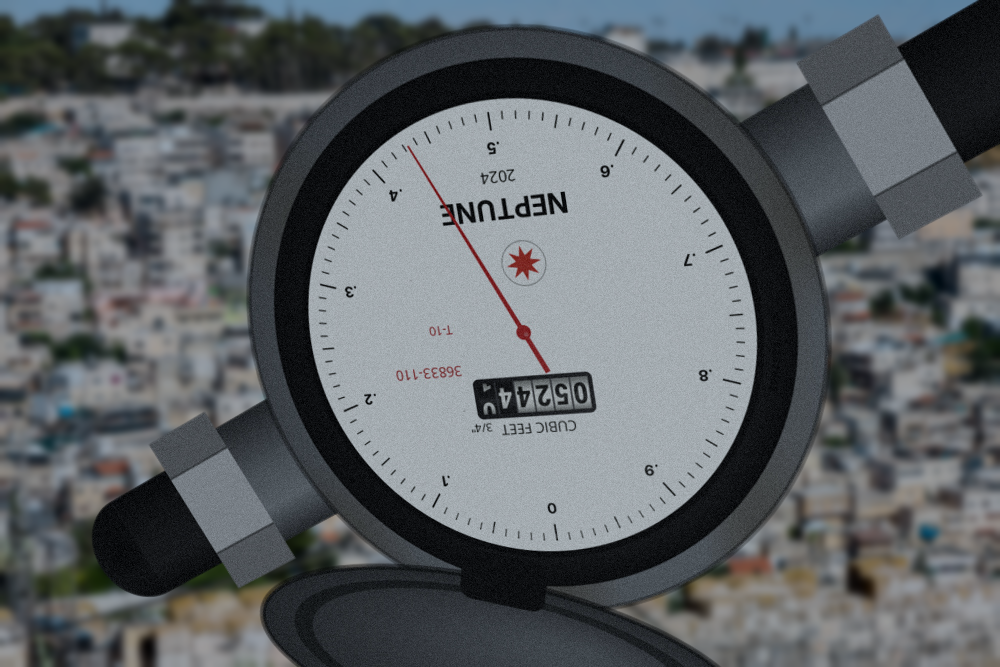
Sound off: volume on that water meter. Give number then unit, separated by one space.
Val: 52440.43 ft³
